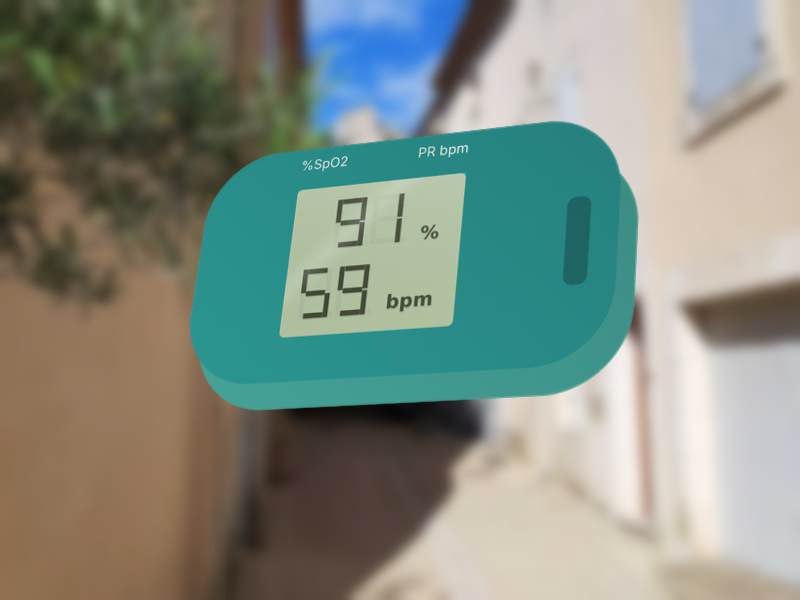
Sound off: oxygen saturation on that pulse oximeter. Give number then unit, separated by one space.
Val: 91 %
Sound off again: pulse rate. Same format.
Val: 59 bpm
